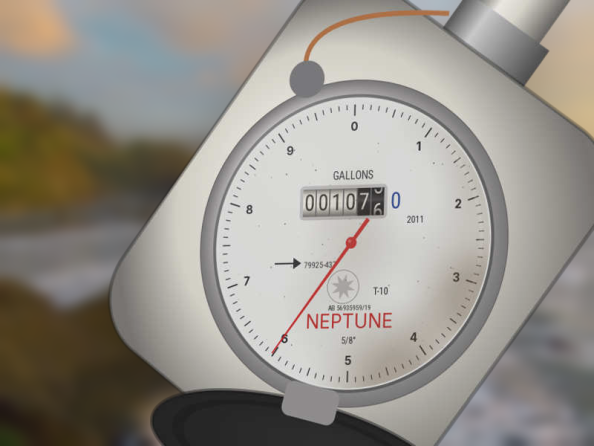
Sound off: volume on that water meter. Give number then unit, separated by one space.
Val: 10756.0 gal
